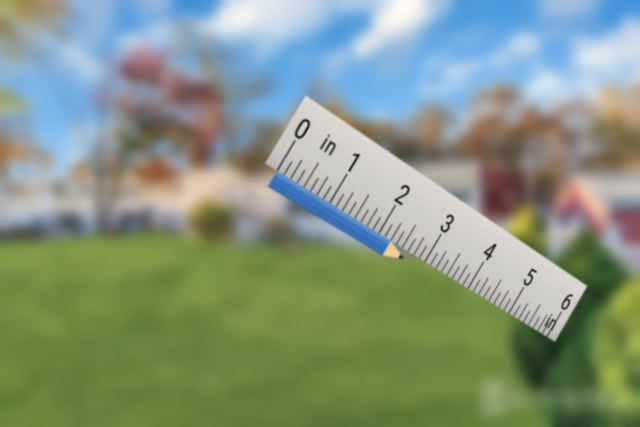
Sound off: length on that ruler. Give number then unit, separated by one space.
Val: 2.625 in
